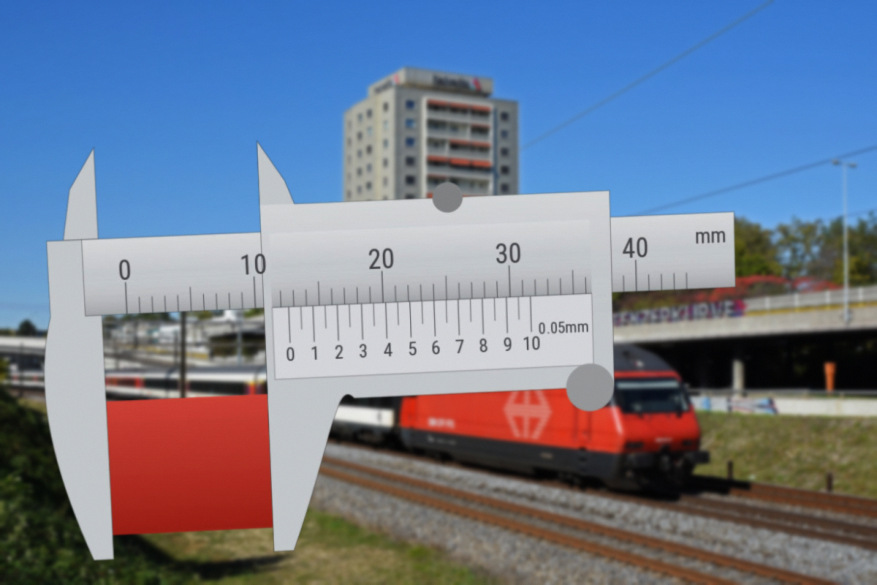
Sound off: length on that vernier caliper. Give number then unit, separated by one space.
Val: 12.6 mm
